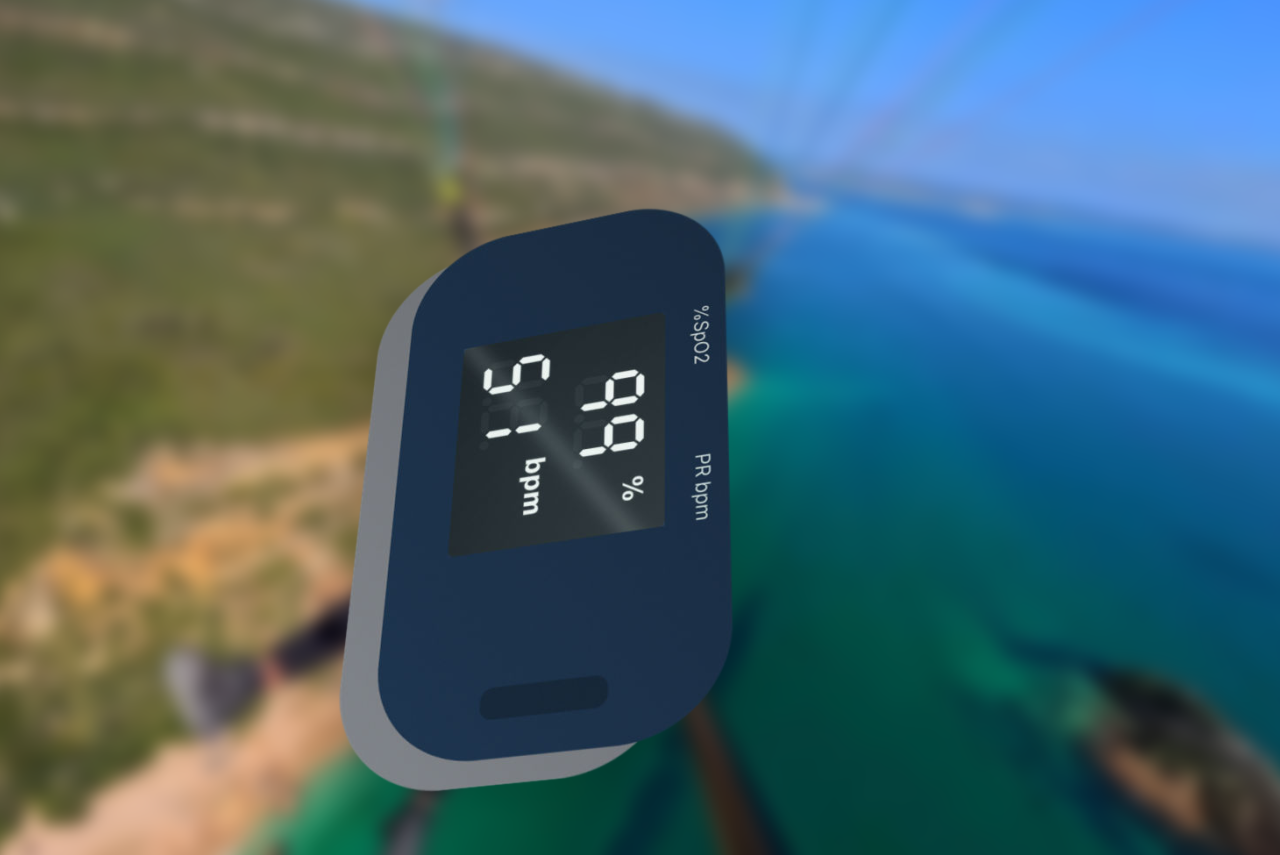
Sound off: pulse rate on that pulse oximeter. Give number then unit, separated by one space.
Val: 51 bpm
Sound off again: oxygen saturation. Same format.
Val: 99 %
